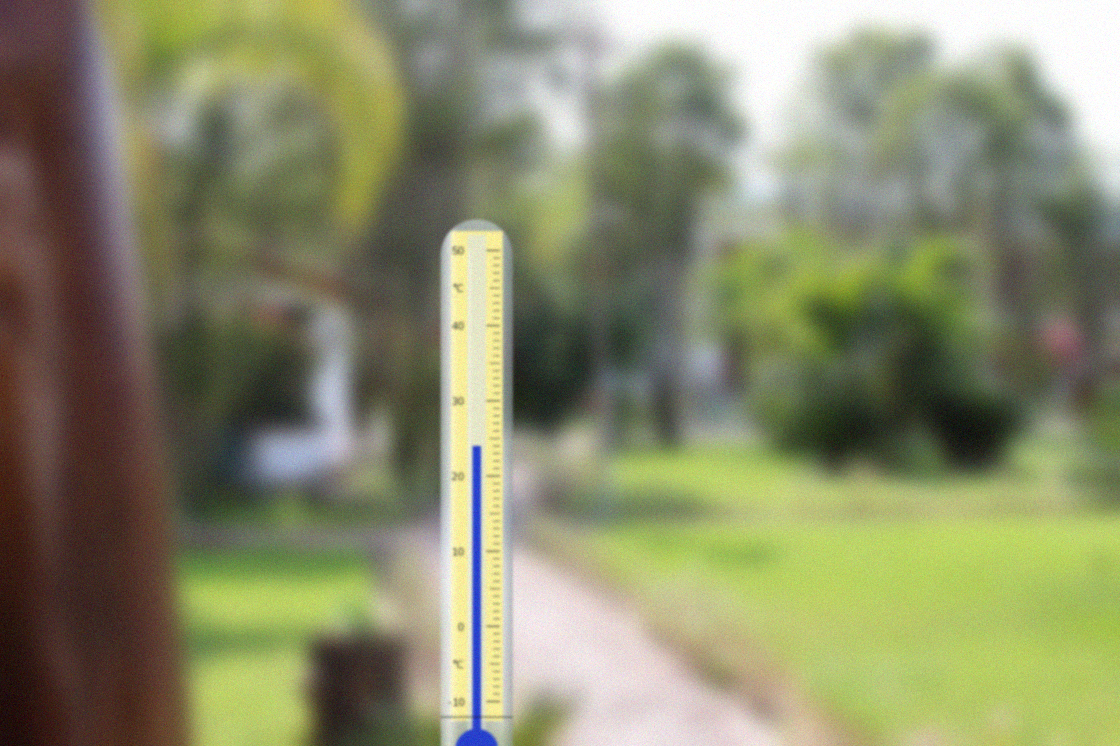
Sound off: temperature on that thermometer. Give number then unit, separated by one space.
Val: 24 °C
